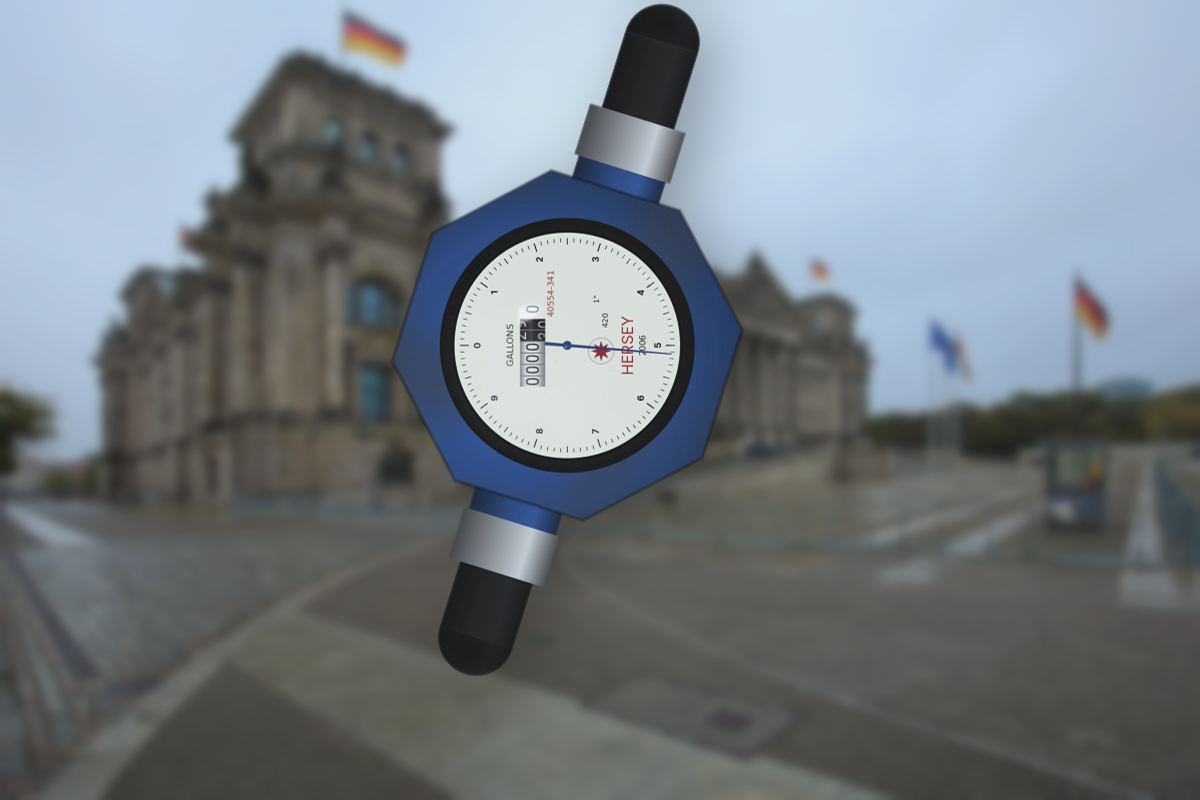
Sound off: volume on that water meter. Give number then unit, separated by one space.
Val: 295.1 gal
